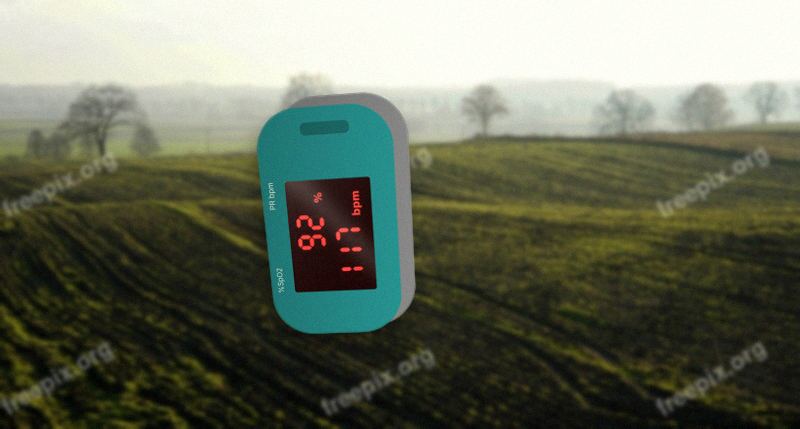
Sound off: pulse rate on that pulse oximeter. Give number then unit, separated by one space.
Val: 117 bpm
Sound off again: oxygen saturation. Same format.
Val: 92 %
